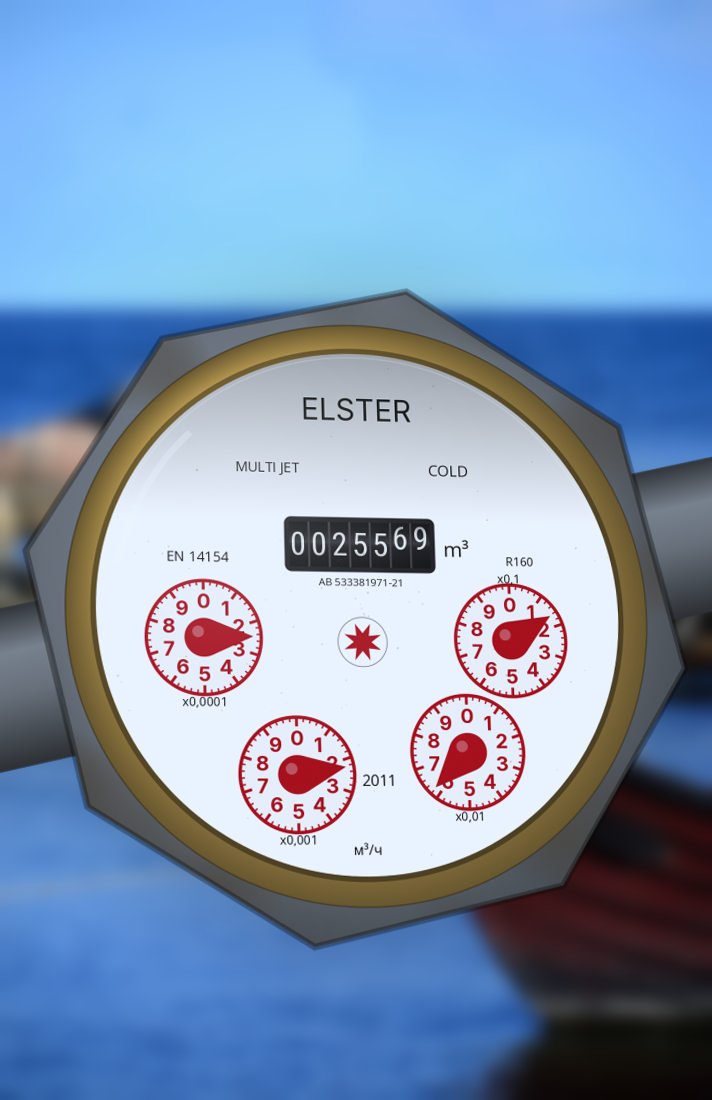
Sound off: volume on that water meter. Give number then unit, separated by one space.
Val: 25569.1622 m³
